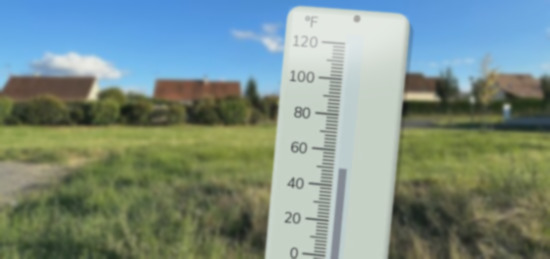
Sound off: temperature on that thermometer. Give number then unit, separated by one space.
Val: 50 °F
